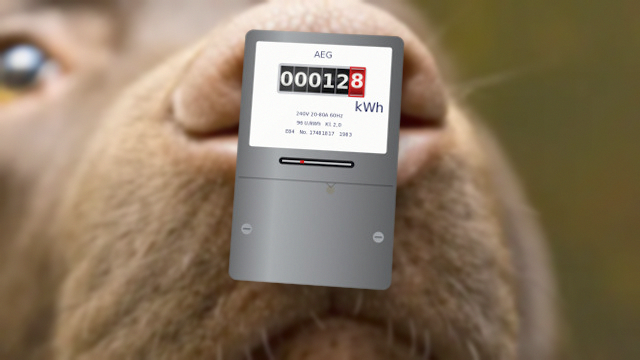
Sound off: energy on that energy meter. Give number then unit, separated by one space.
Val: 12.8 kWh
